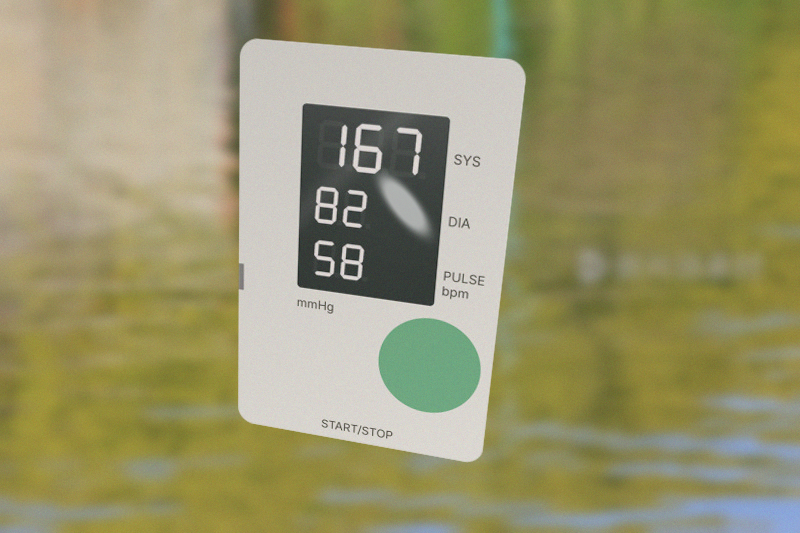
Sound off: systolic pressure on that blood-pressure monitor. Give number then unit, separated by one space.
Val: 167 mmHg
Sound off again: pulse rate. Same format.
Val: 58 bpm
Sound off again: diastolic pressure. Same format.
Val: 82 mmHg
